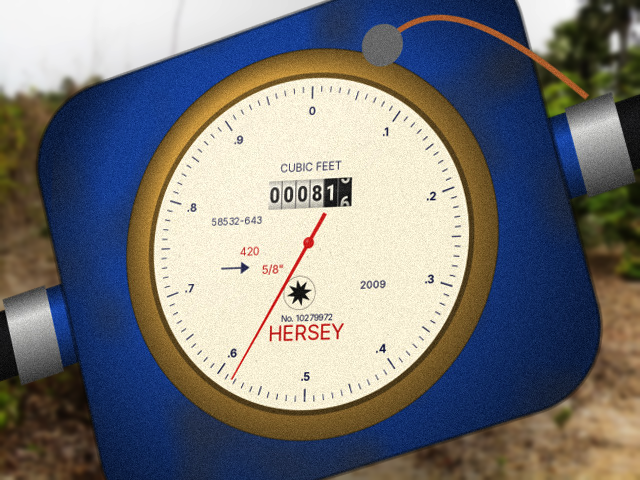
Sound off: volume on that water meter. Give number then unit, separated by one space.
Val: 815.58 ft³
